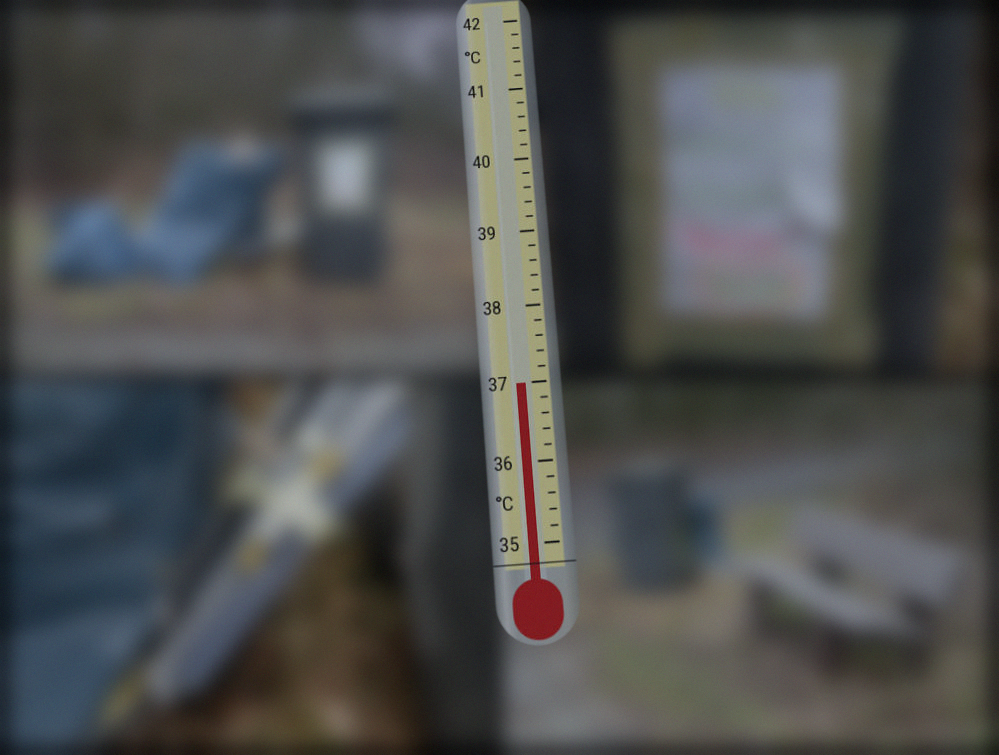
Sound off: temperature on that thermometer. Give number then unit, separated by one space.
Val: 37 °C
